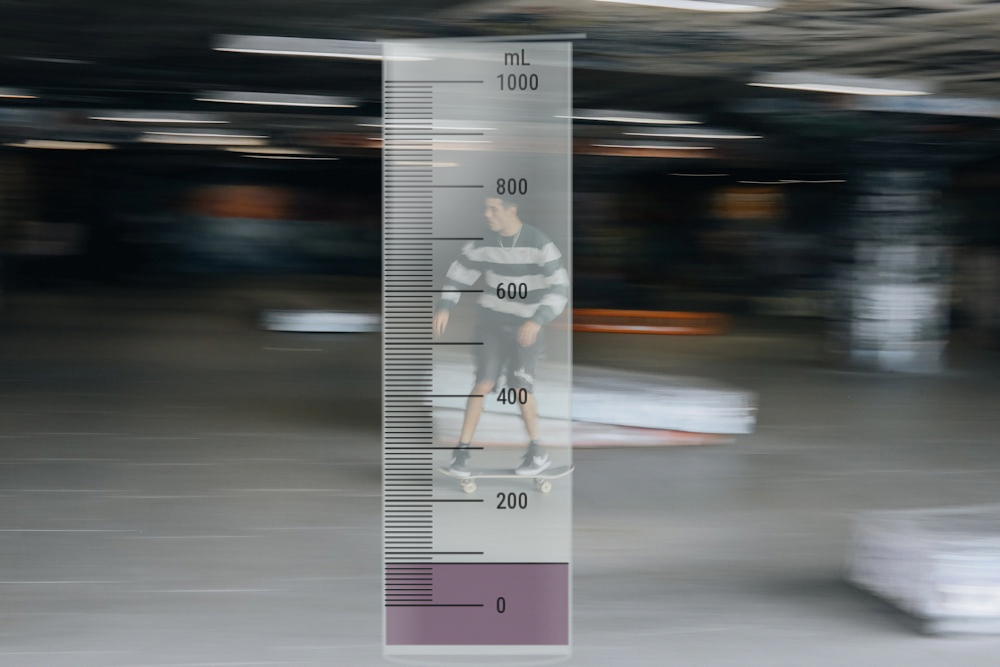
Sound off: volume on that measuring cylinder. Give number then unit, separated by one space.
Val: 80 mL
